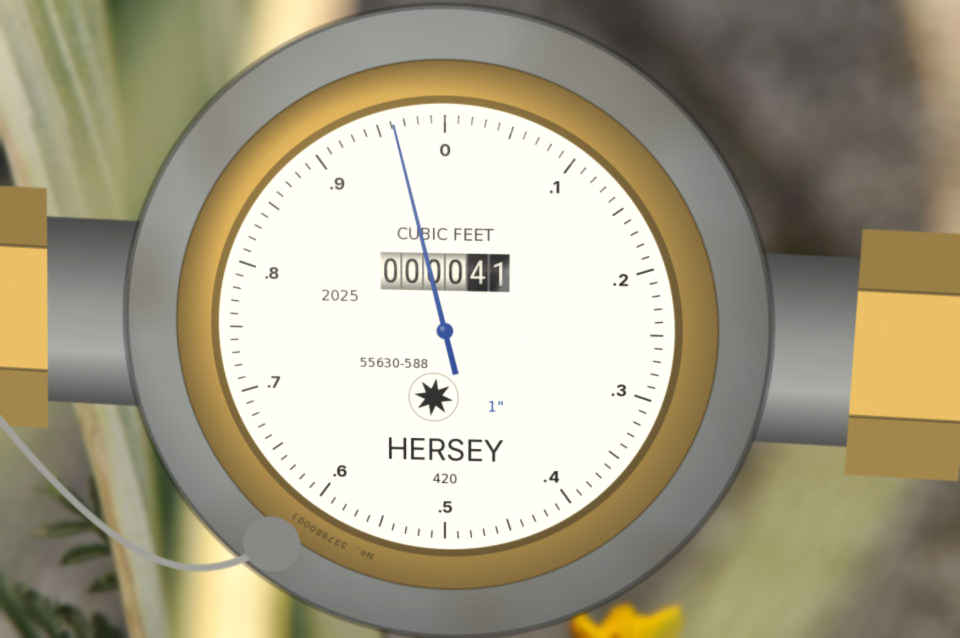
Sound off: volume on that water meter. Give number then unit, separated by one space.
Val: 40.96 ft³
